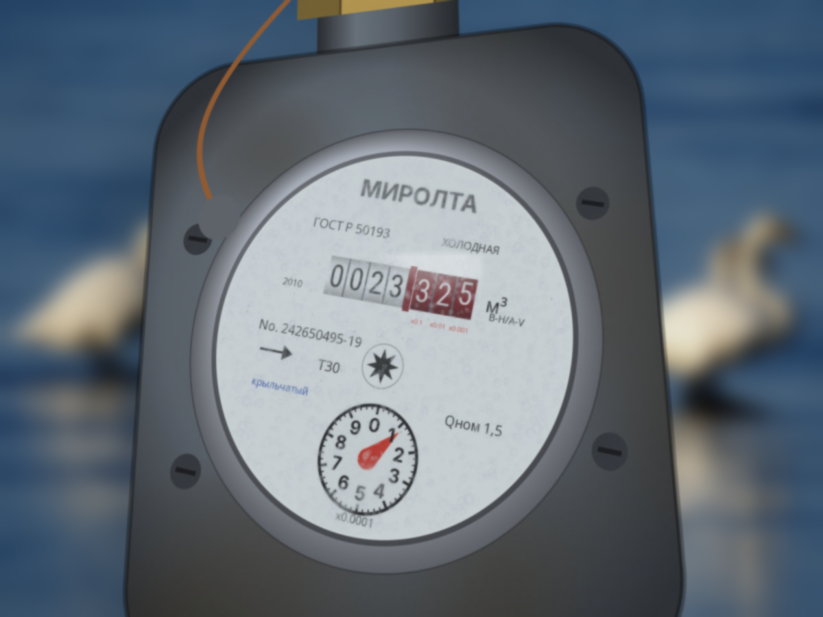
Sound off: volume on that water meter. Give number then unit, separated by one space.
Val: 23.3251 m³
